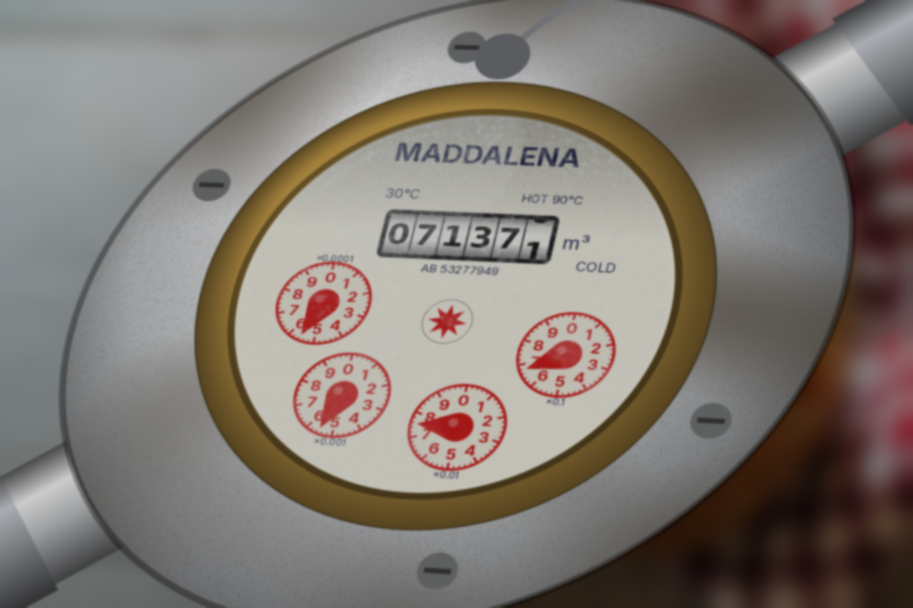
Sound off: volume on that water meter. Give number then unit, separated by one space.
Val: 71370.6755 m³
